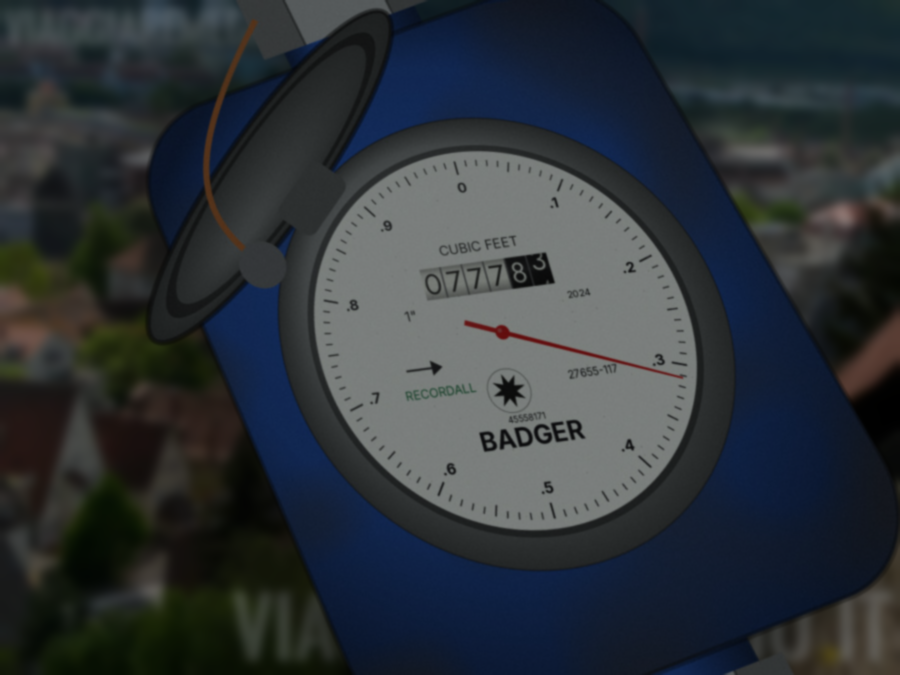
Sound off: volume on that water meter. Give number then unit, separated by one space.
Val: 77783.31 ft³
